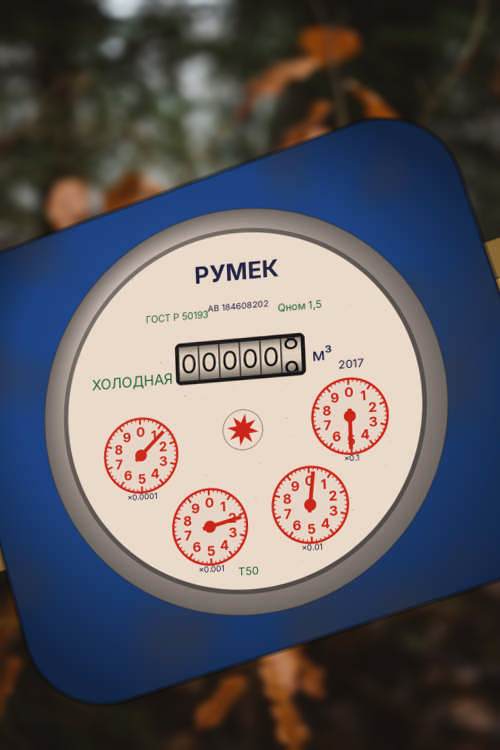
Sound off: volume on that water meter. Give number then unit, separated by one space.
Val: 8.5021 m³
